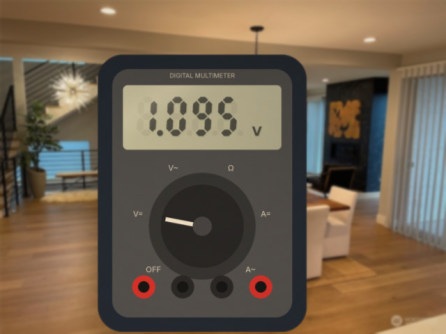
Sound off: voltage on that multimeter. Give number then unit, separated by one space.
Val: 1.095 V
